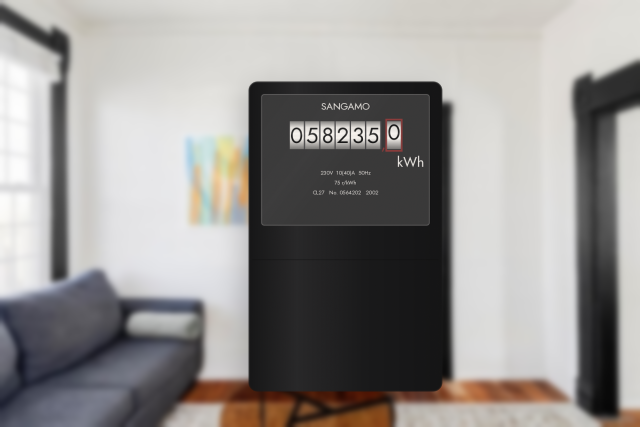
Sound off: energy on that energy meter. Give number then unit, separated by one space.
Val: 58235.0 kWh
